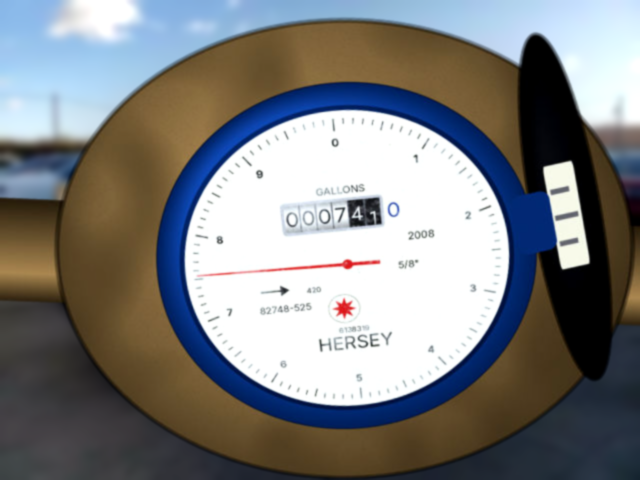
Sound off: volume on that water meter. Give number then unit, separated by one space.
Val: 7407.5 gal
